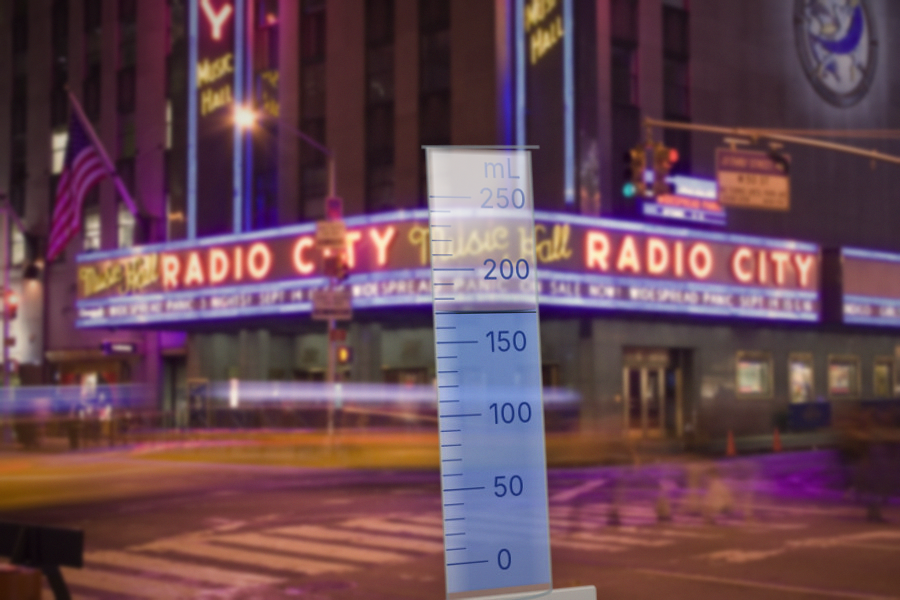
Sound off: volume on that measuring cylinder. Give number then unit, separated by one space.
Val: 170 mL
